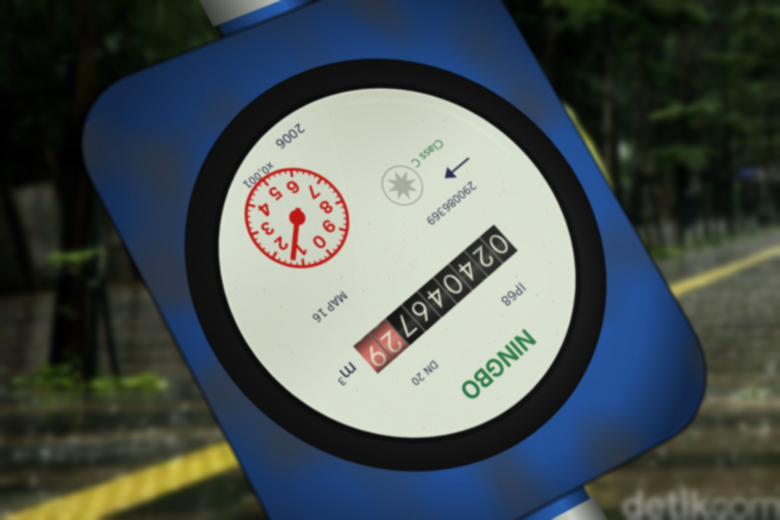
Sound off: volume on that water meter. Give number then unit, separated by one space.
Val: 240467.291 m³
